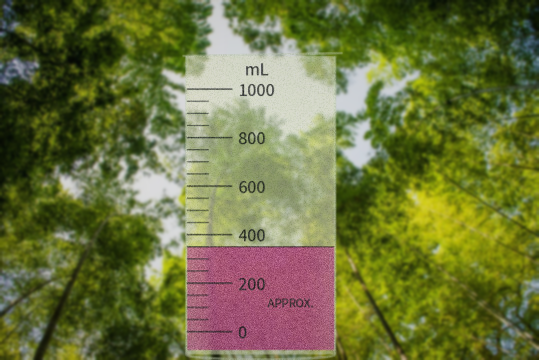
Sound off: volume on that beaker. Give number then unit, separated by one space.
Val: 350 mL
